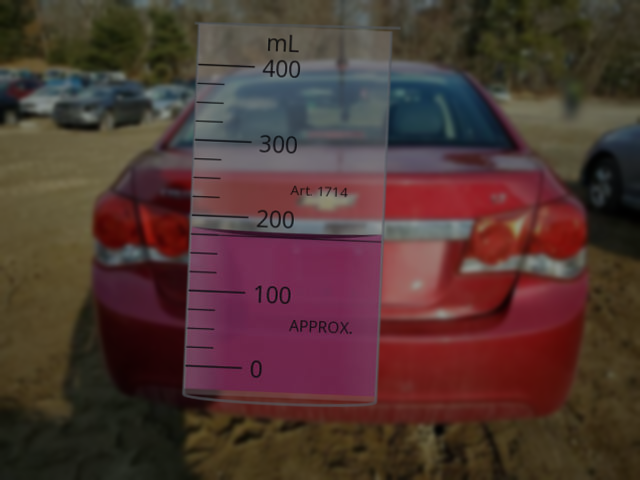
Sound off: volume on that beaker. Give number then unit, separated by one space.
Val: 175 mL
